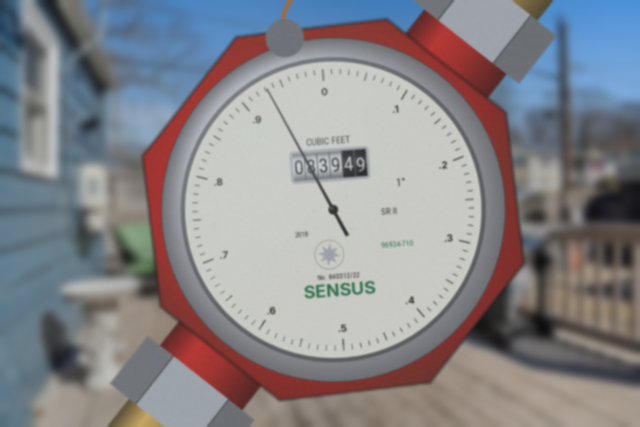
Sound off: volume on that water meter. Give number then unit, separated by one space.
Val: 83948.93 ft³
